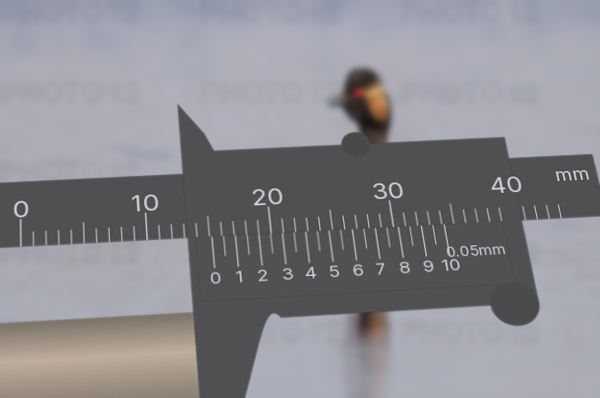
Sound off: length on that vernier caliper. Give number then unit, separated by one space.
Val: 15.2 mm
